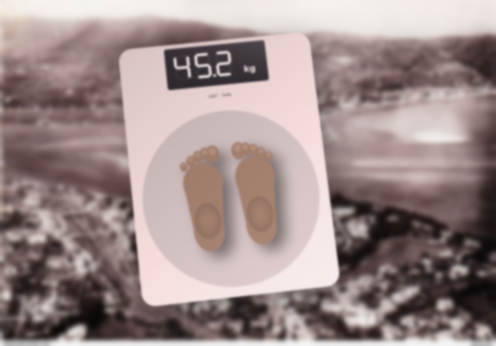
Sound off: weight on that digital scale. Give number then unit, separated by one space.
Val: 45.2 kg
